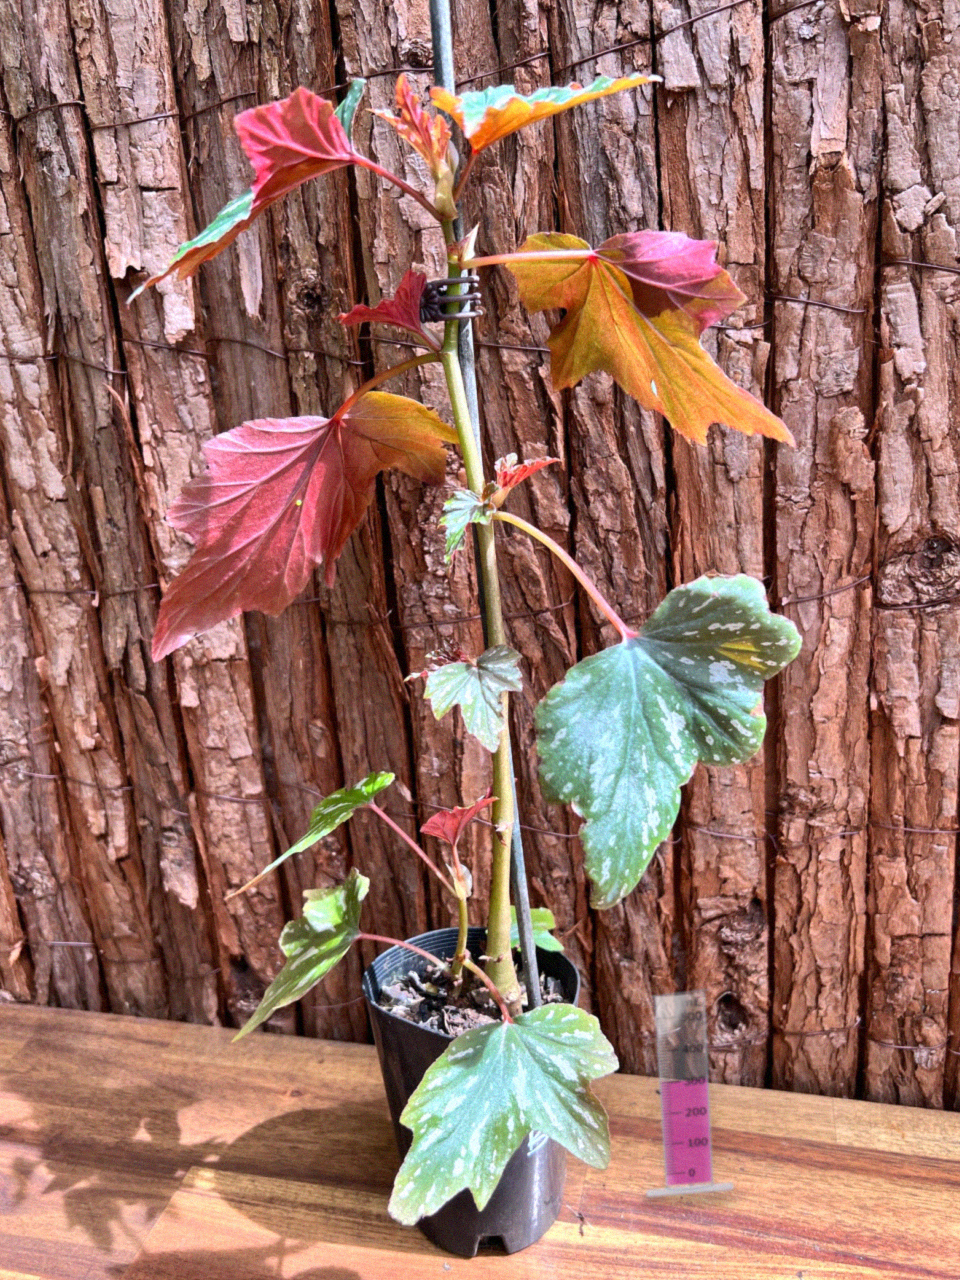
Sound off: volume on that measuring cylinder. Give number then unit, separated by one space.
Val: 300 mL
